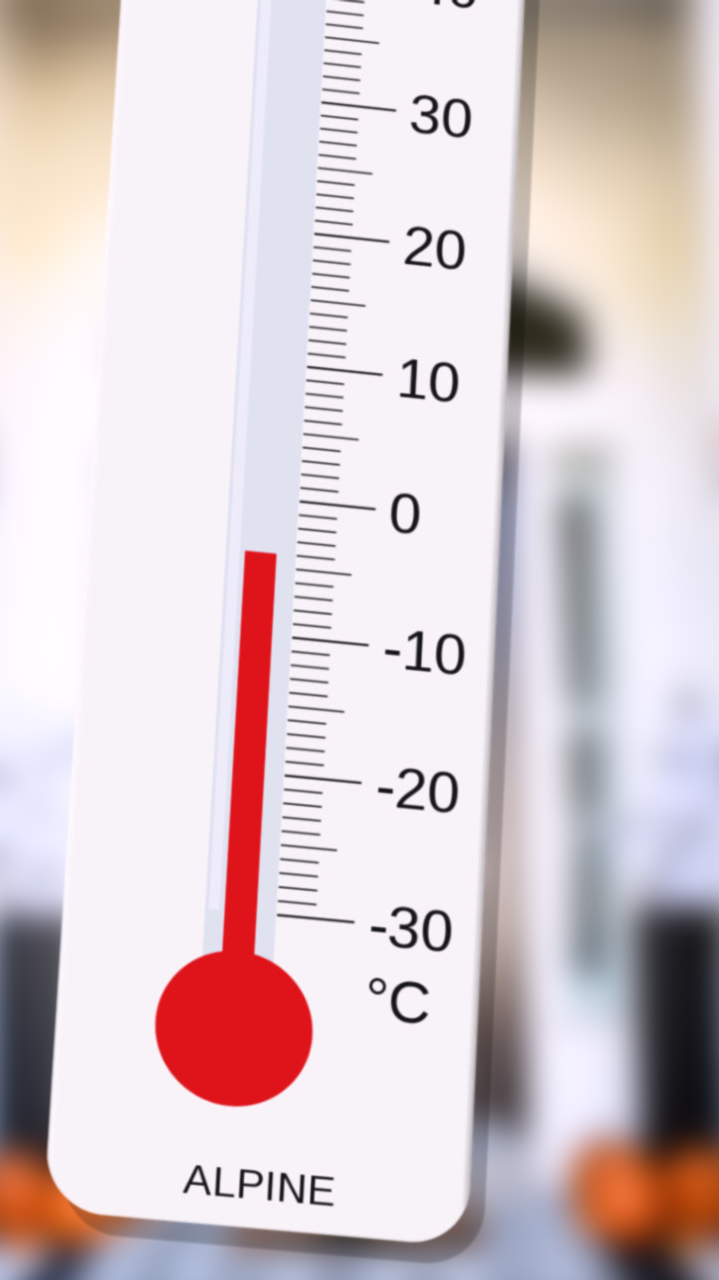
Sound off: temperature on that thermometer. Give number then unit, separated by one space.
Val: -4 °C
